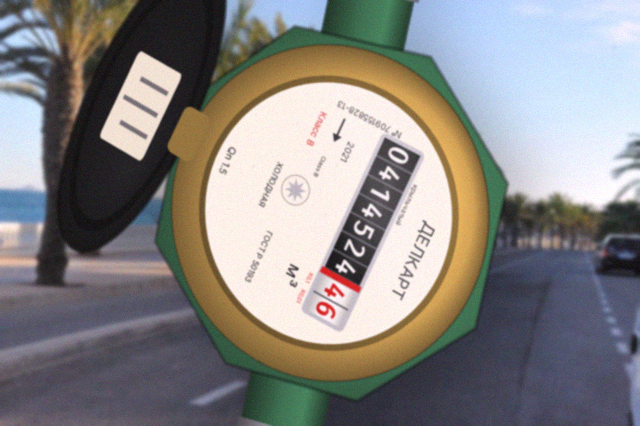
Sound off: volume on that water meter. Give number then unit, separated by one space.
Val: 414524.46 m³
